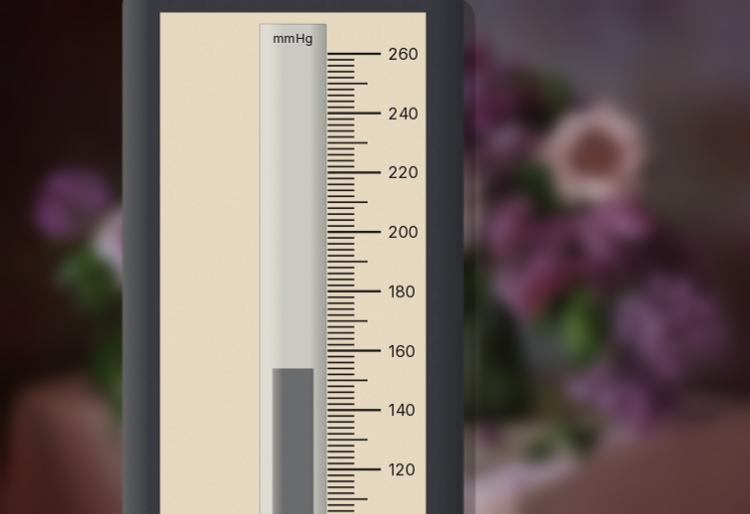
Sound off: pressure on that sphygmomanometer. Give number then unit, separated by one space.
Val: 154 mmHg
